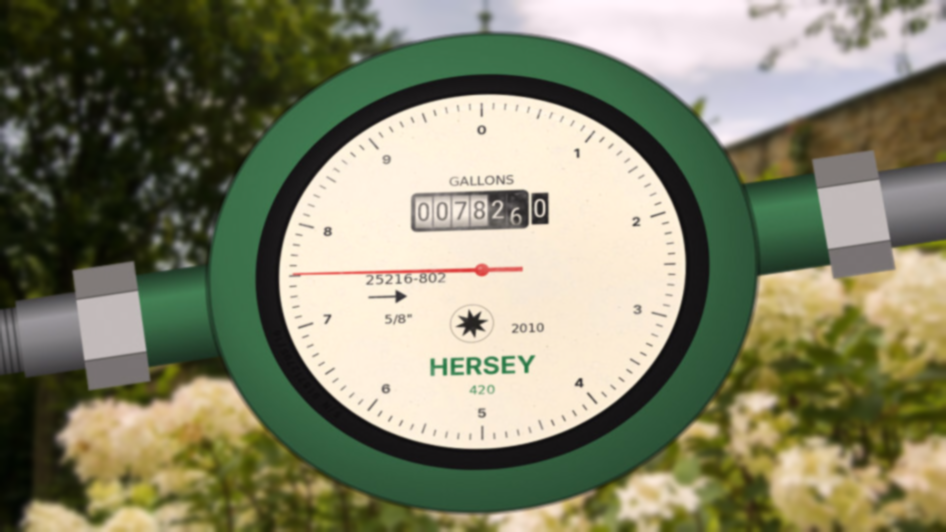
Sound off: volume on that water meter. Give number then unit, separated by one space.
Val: 78257.5 gal
